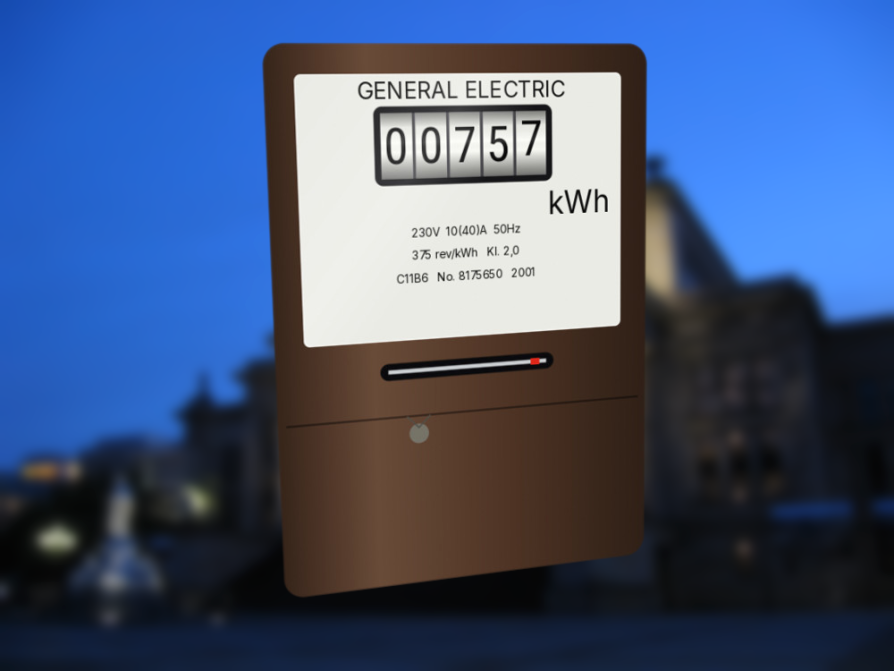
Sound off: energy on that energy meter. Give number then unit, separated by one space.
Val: 757 kWh
